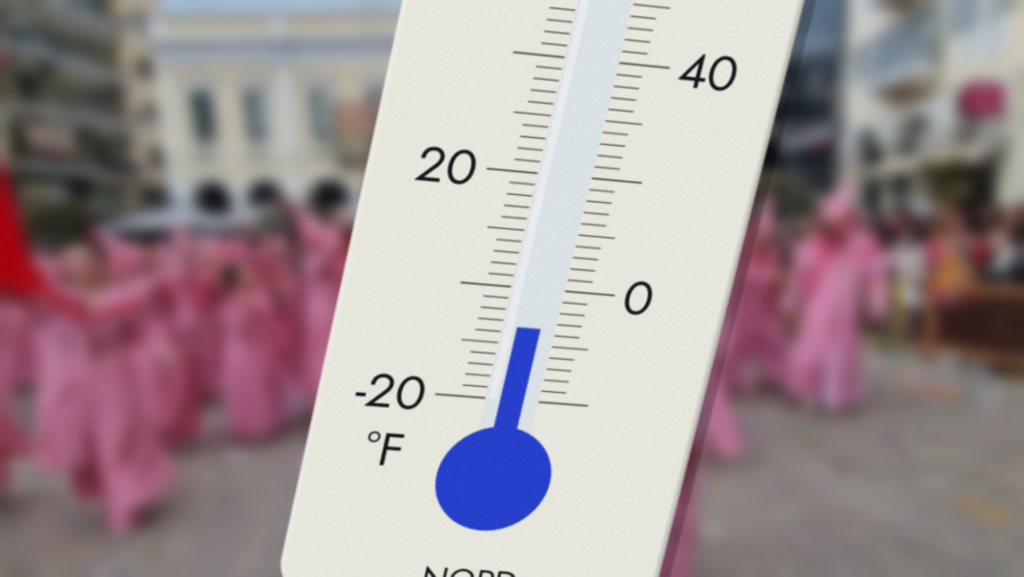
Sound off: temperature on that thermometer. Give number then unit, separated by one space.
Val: -7 °F
